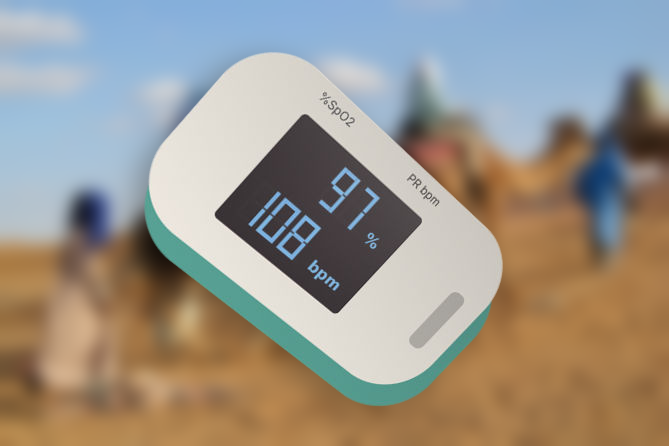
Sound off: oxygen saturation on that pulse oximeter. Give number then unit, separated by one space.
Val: 97 %
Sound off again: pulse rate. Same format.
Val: 108 bpm
